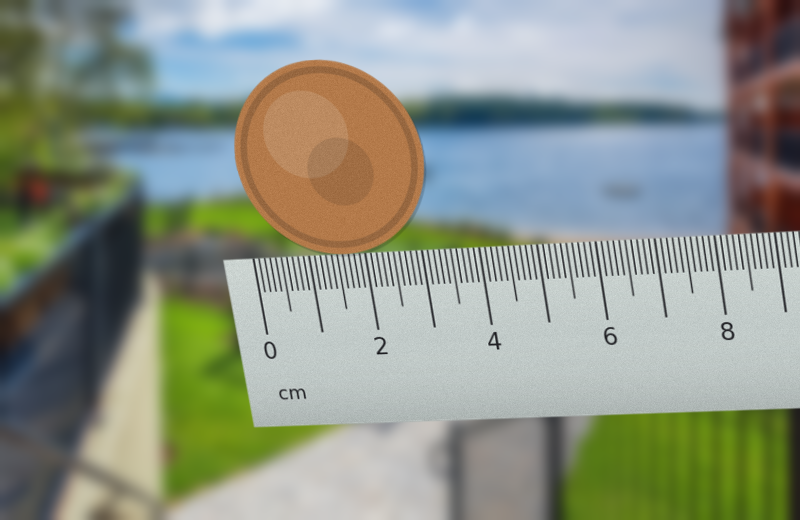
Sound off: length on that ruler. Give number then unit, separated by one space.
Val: 3.3 cm
